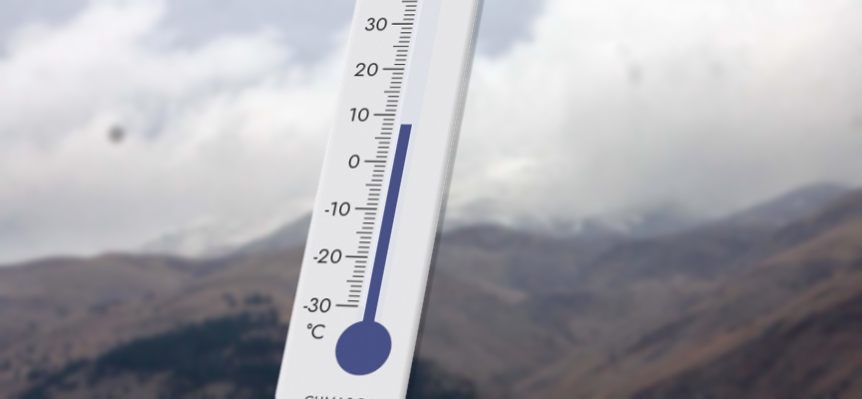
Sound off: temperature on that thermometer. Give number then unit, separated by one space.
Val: 8 °C
